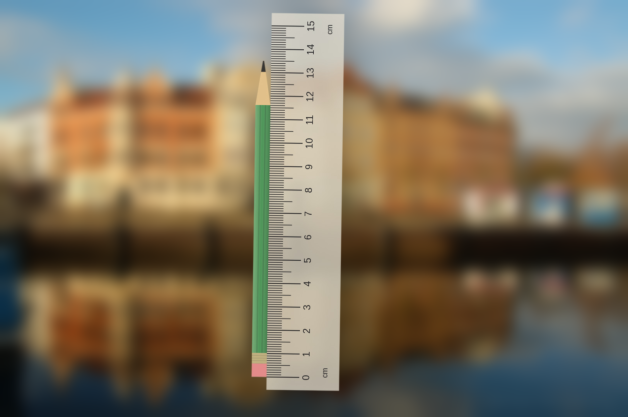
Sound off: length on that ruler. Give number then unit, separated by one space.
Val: 13.5 cm
